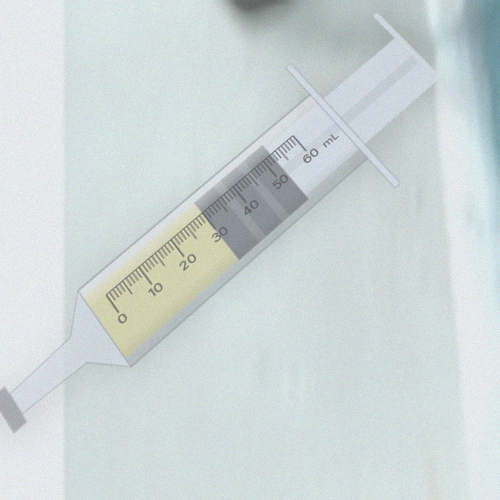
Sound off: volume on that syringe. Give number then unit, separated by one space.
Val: 30 mL
